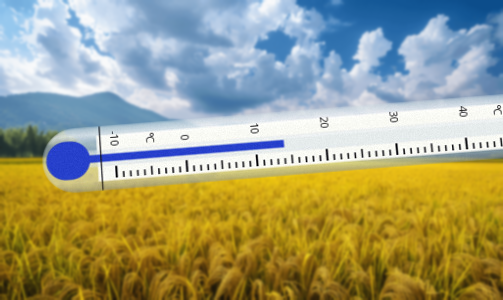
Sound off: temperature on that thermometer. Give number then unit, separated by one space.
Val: 14 °C
